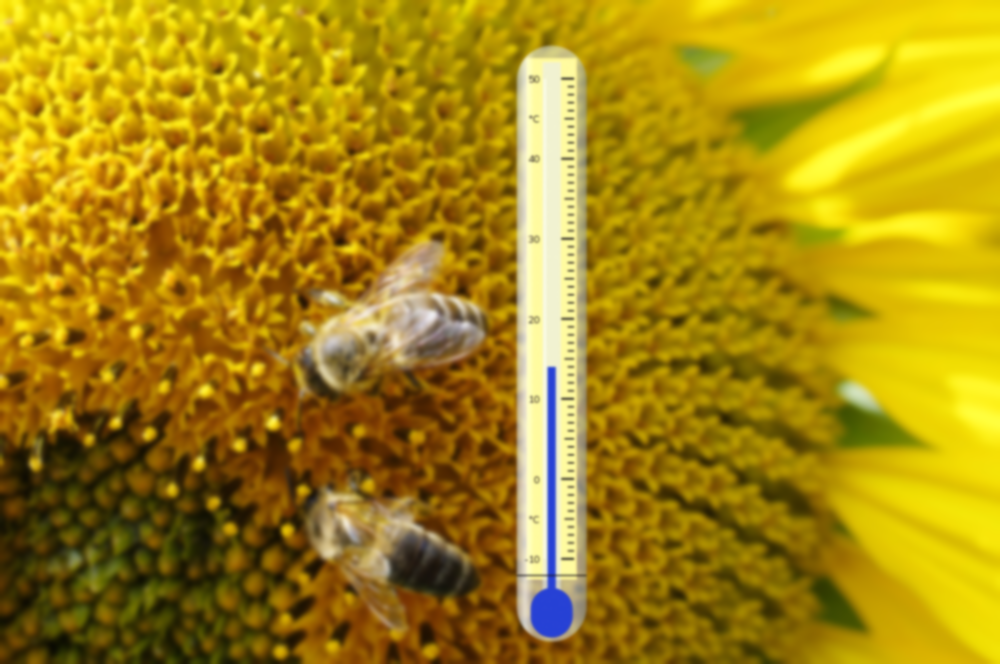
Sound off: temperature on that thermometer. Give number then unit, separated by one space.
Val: 14 °C
